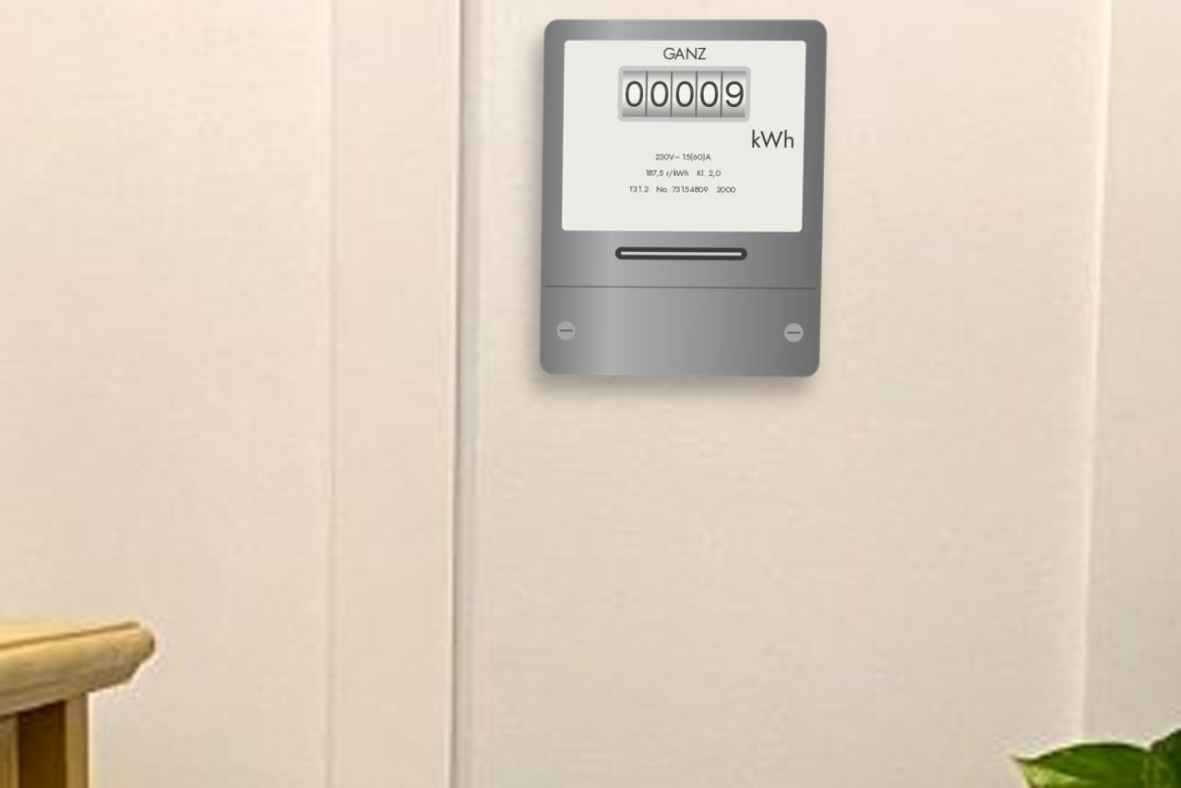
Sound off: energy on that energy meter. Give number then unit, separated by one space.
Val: 9 kWh
